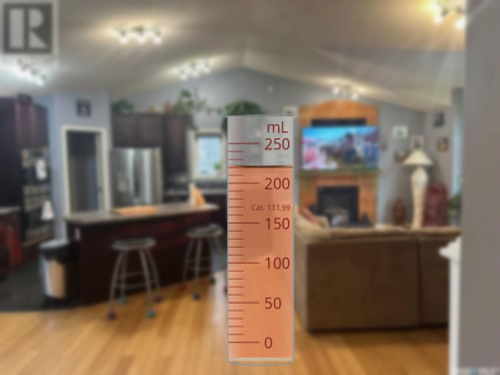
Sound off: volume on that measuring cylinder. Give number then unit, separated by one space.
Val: 220 mL
